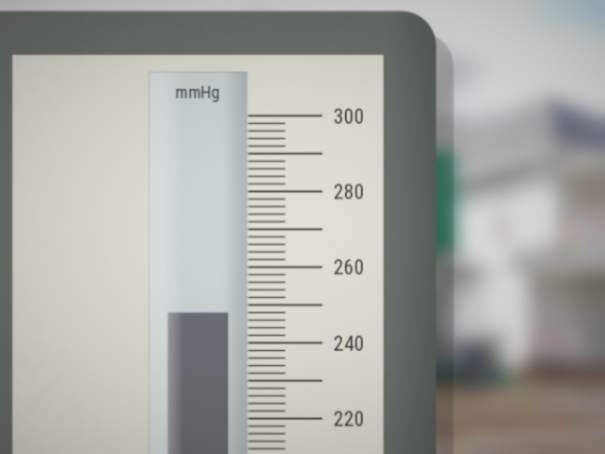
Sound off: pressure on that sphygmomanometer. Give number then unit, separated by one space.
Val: 248 mmHg
